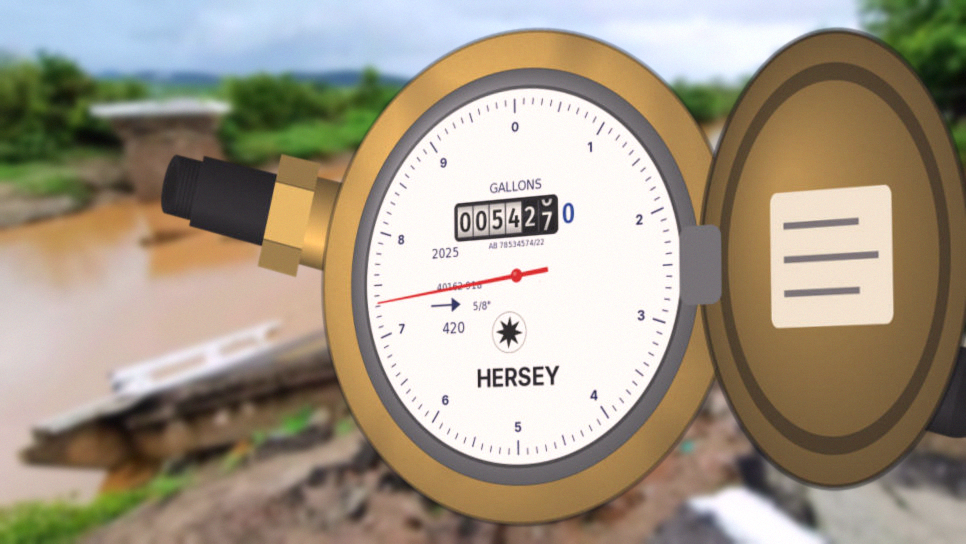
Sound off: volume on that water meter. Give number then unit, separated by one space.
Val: 54267.3 gal
